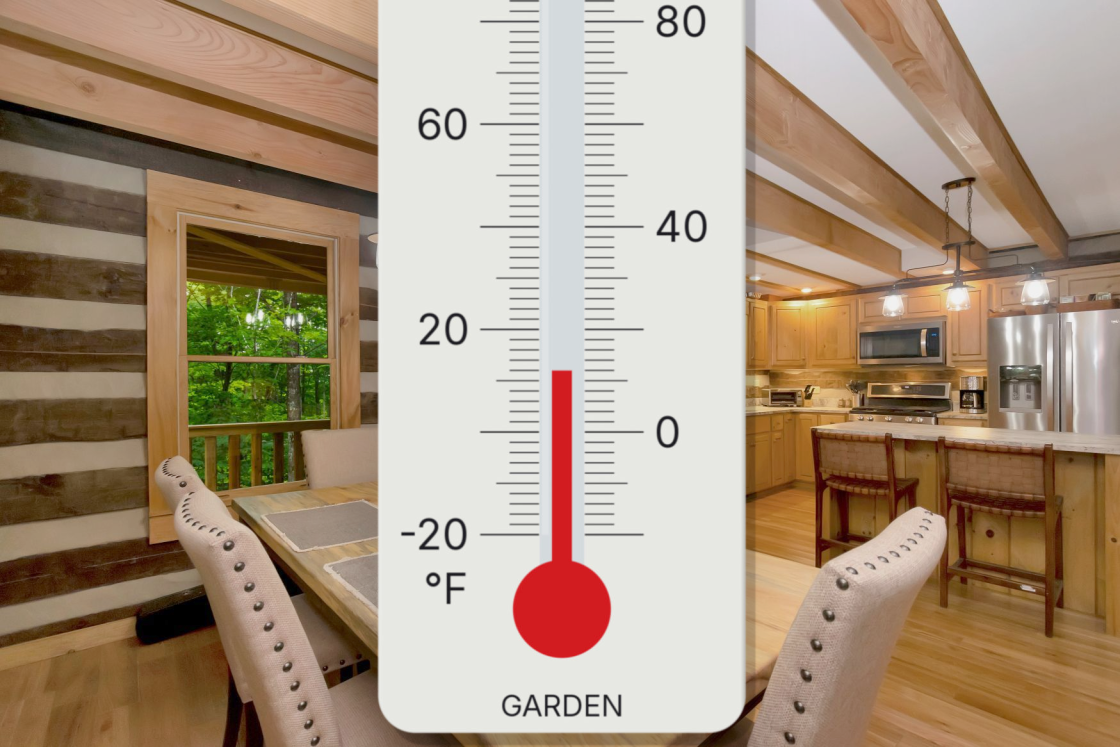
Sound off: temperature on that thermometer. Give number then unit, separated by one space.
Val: 12 °F
